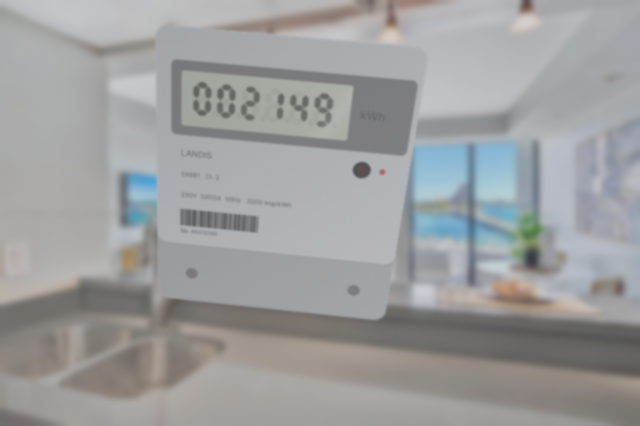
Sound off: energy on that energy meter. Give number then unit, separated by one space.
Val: 2149 kWh
